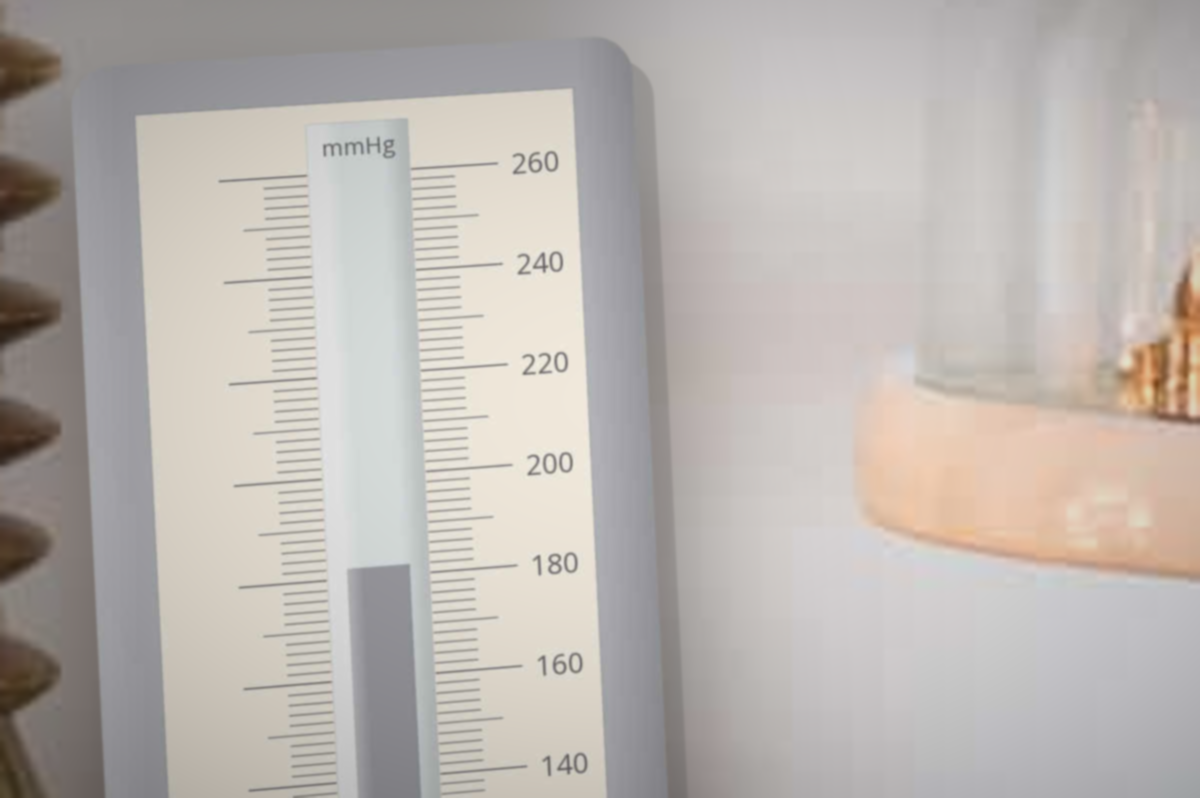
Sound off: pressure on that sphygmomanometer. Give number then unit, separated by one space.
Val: 182 mmHg
